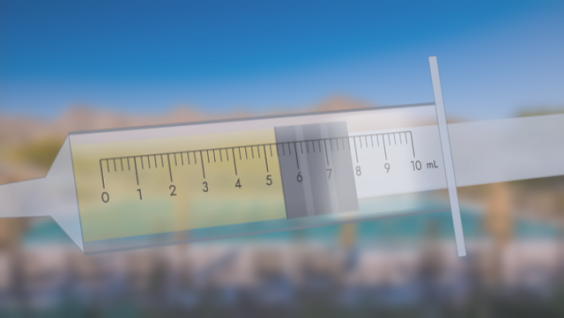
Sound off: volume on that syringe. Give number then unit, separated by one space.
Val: 5.4 mL
